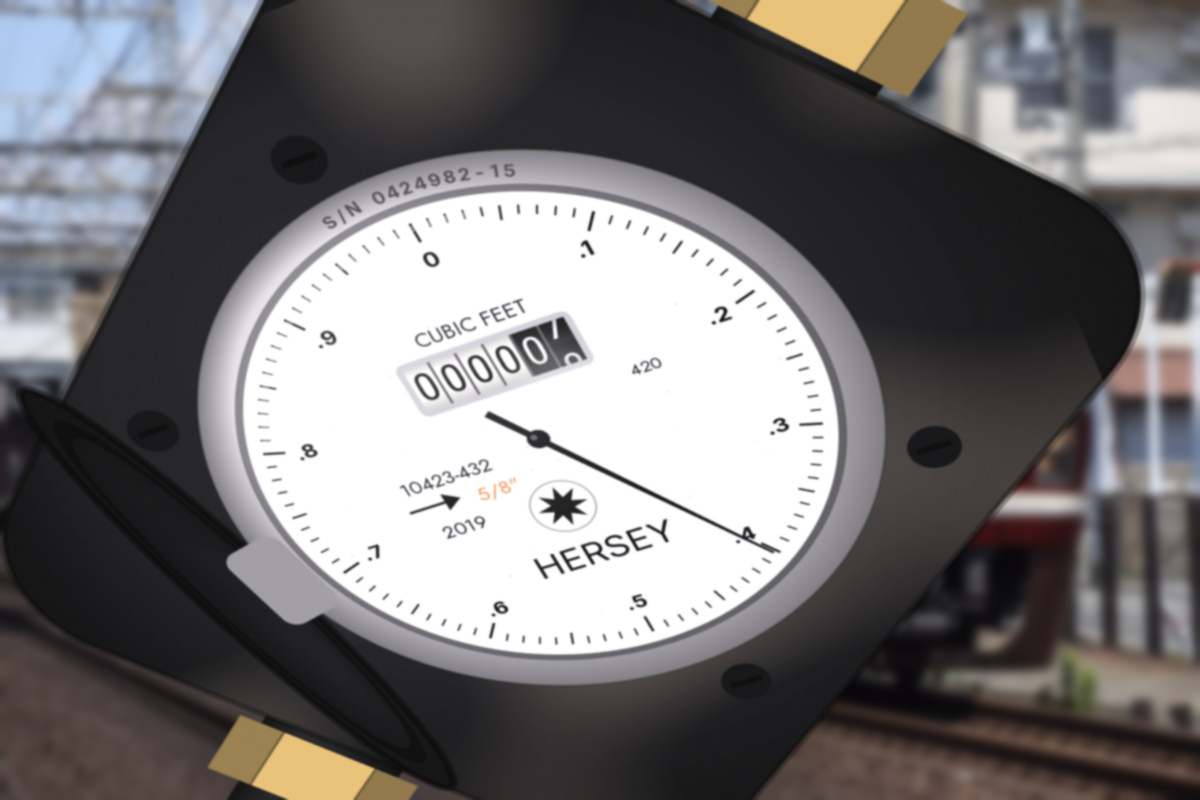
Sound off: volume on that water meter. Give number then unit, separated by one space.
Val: 7.40 ft³
